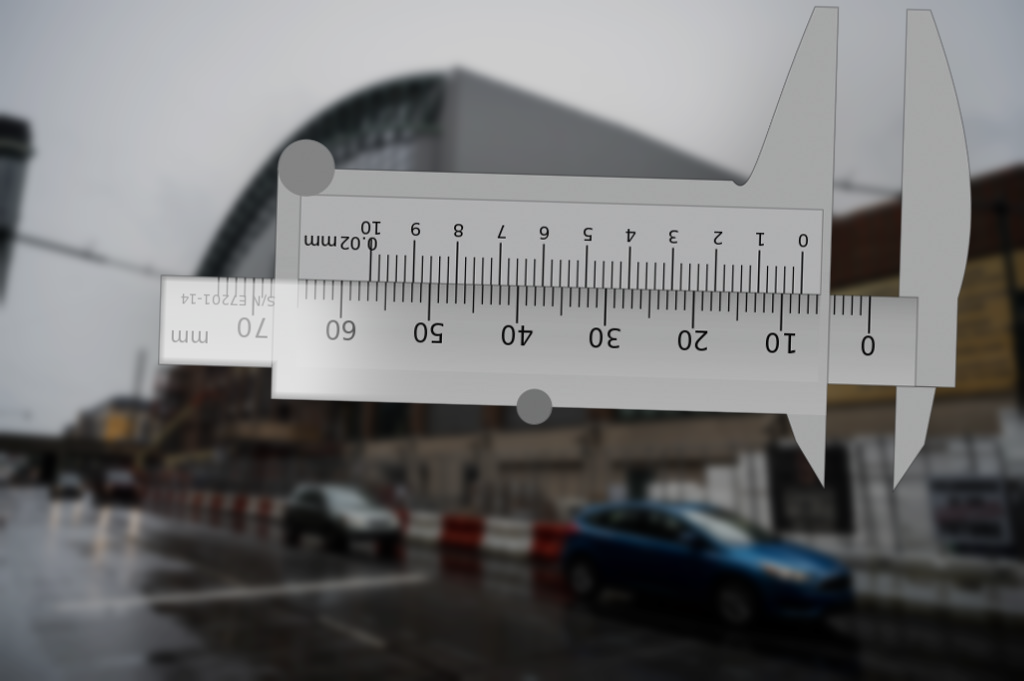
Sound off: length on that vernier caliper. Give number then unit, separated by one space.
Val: 7.8 mm
